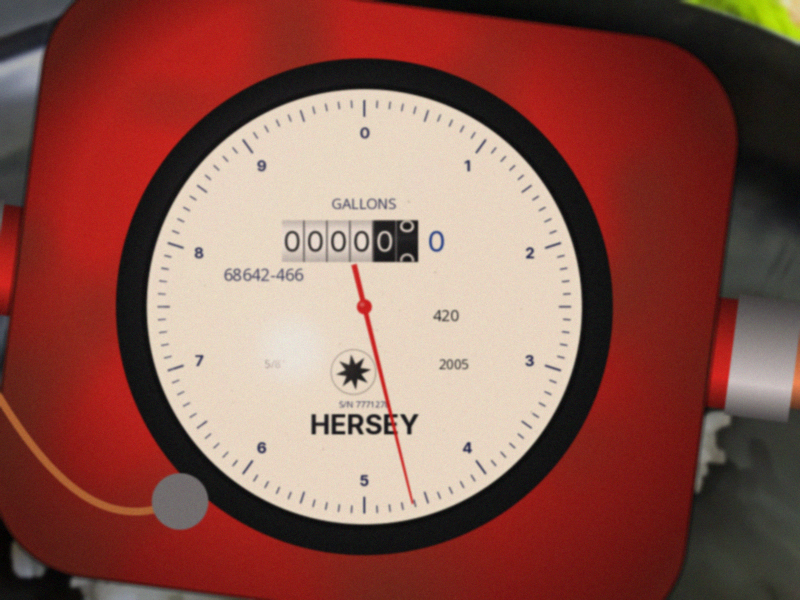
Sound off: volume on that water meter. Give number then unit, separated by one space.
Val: 84.6 gal
